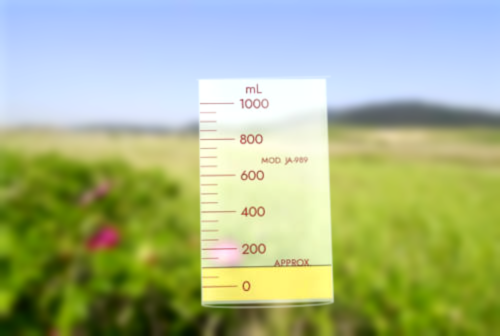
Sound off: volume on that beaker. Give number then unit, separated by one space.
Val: 100 mL
